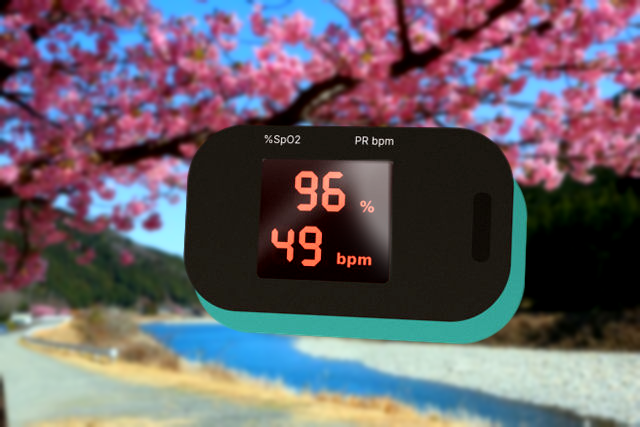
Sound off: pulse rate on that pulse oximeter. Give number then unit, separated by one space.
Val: 49 bpm
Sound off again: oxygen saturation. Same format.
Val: 96 %
